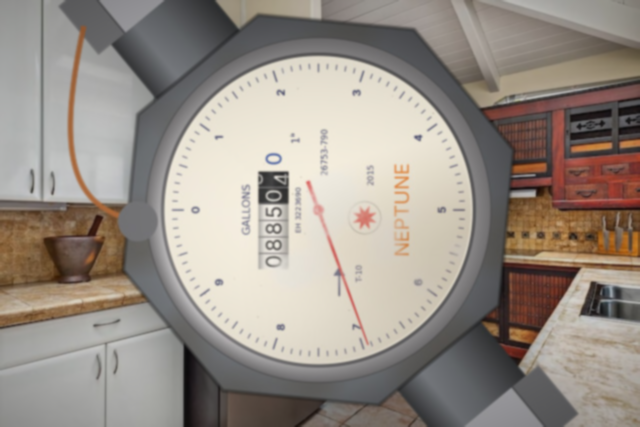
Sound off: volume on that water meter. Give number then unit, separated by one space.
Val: 885036.9 gal
